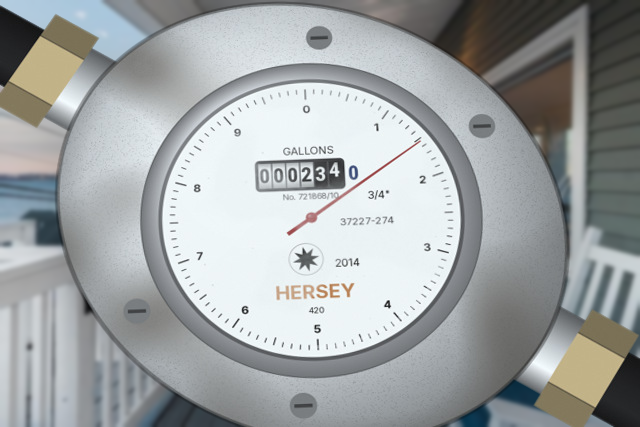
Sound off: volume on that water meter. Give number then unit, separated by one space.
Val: 2341.5 gal
